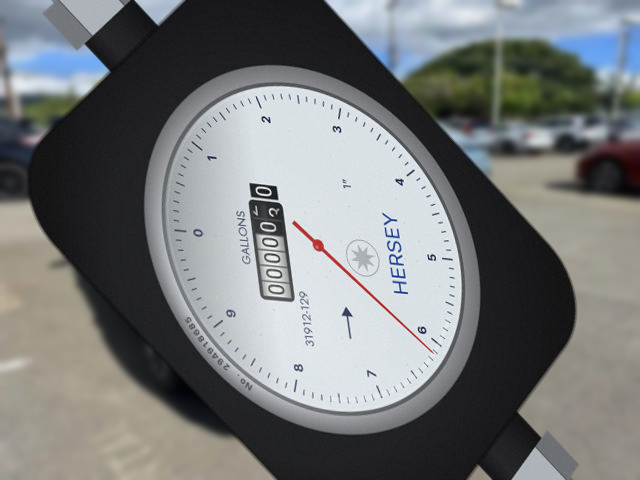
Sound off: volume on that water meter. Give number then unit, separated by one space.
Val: 26.1 gal
